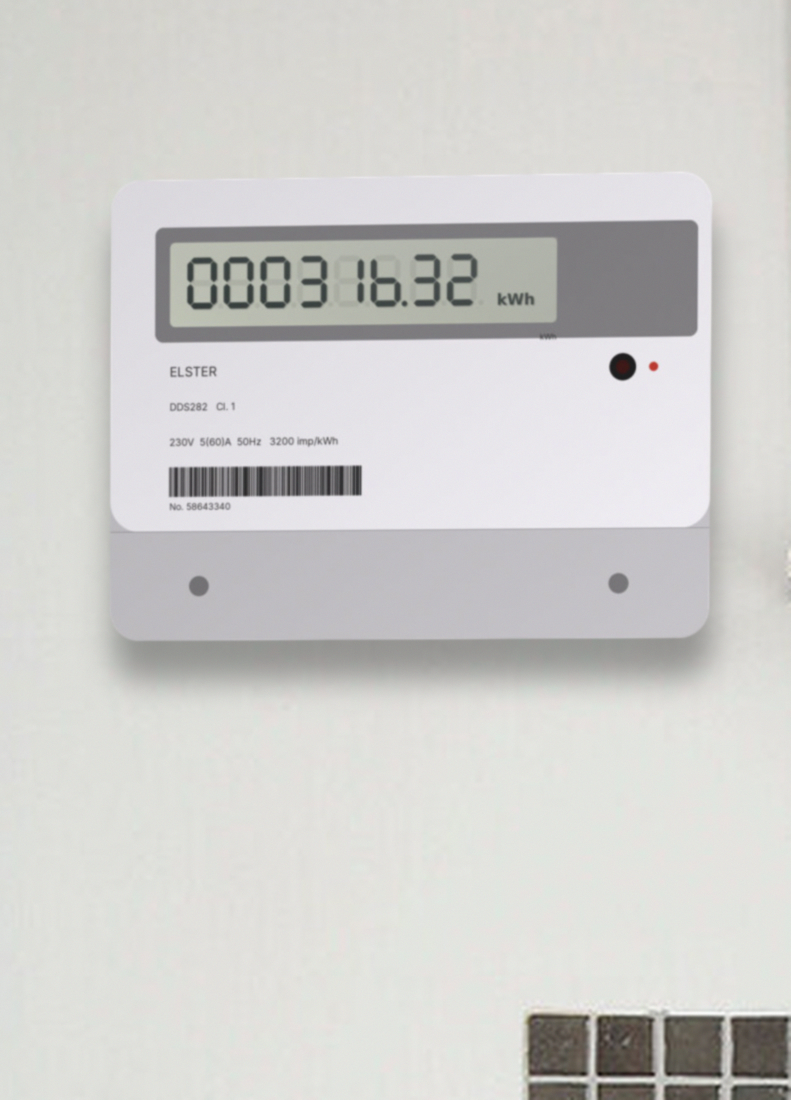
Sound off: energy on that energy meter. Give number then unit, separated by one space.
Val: 316.32 kWh
